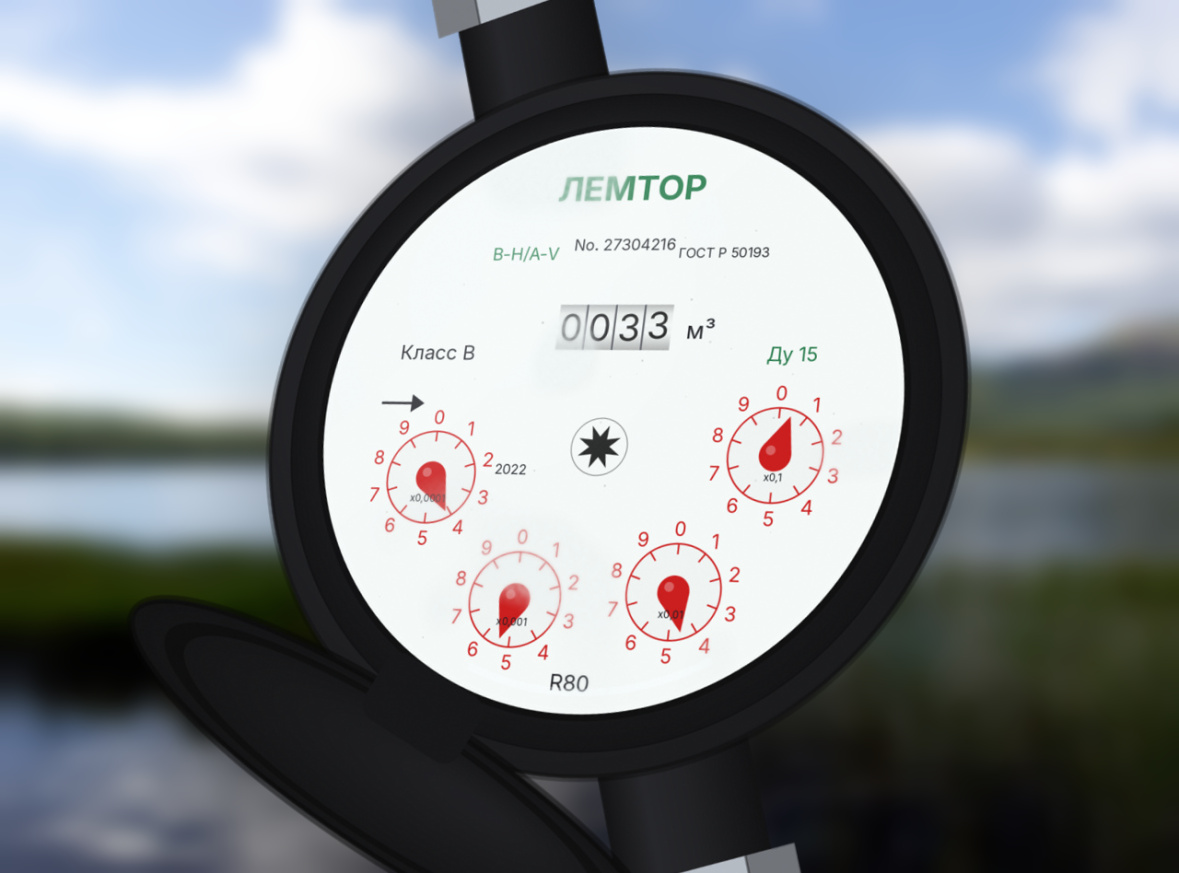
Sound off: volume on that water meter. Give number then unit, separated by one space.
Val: 33.0454 m³
